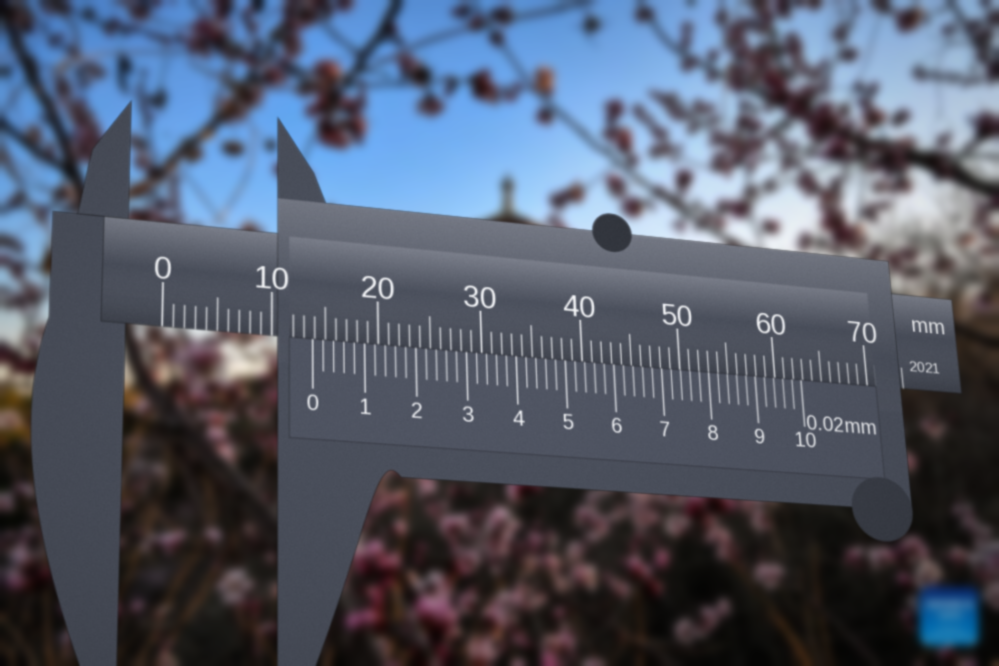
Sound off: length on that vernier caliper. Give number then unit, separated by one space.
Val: 13.8 mm
